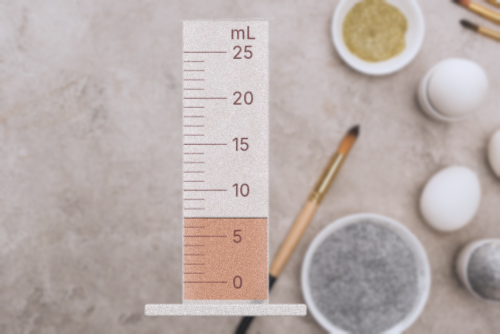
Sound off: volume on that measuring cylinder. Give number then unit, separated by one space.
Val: 7 mL
